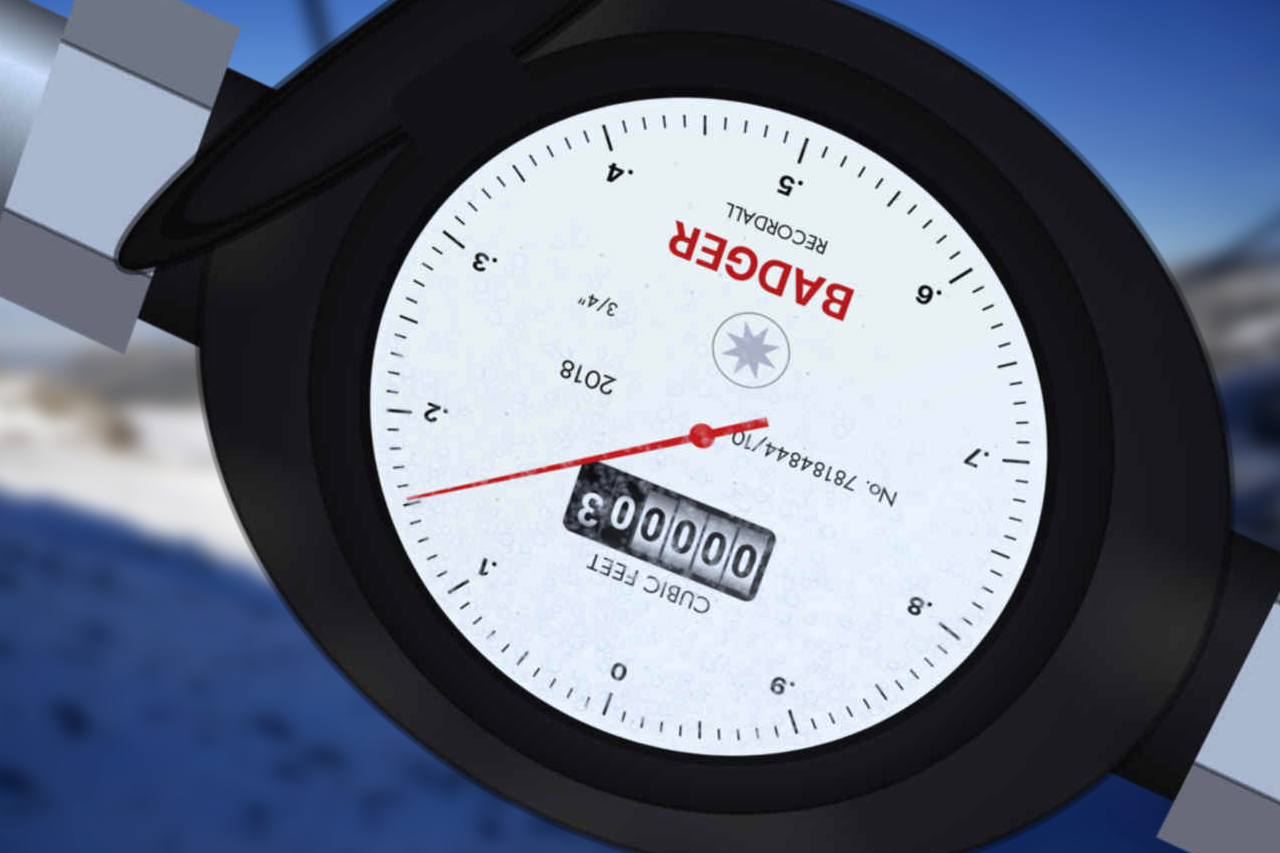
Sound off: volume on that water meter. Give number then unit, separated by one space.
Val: 3.15 ft³
